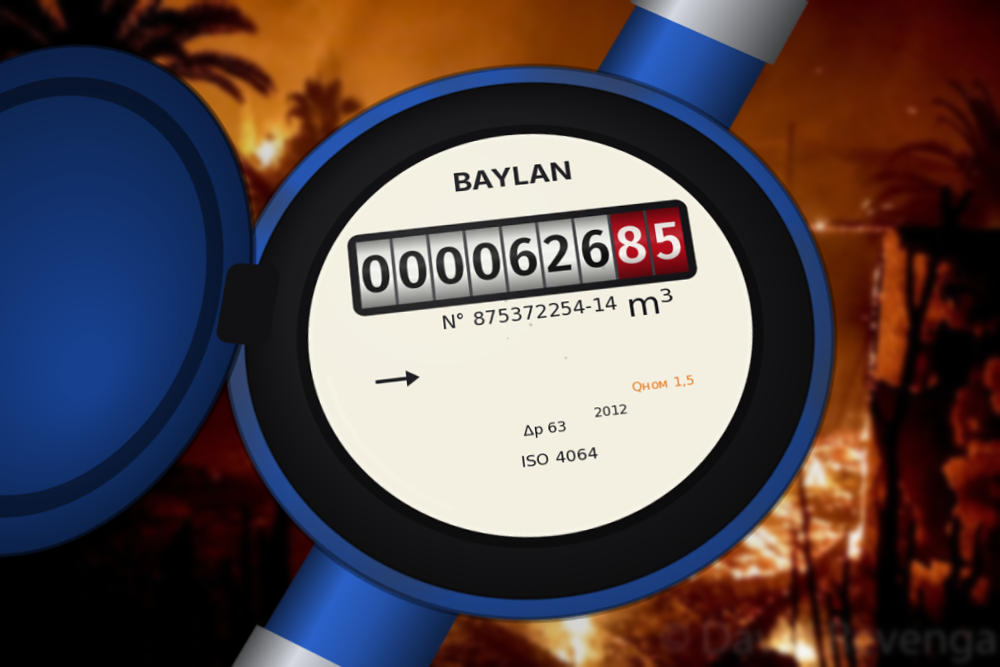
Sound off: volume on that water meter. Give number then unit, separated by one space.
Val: 626.85 m³
